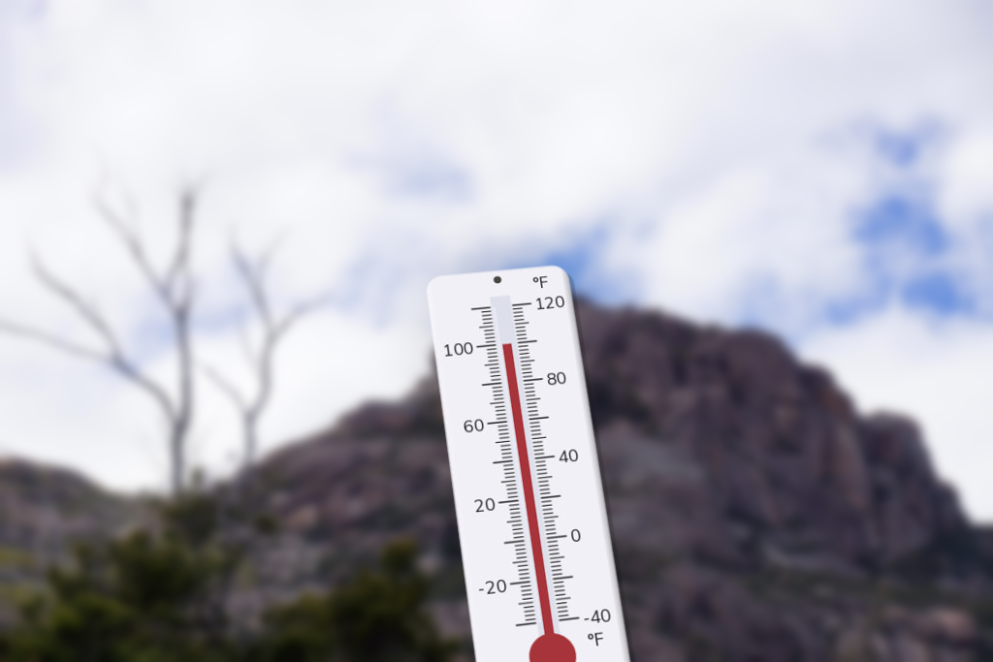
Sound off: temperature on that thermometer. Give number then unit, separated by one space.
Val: 100 °F
